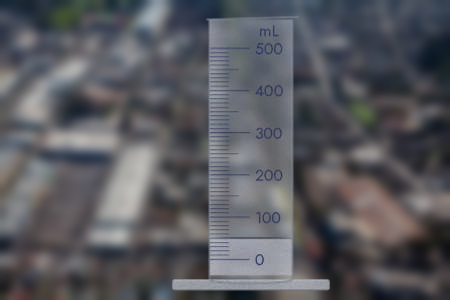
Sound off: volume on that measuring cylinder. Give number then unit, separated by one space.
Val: 50 mL
